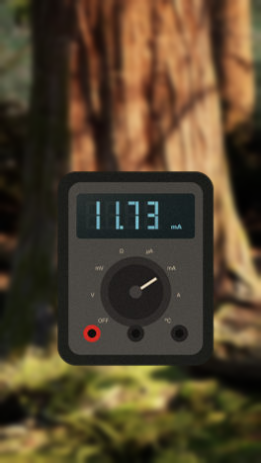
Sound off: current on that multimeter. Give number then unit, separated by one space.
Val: 11.73 mA
